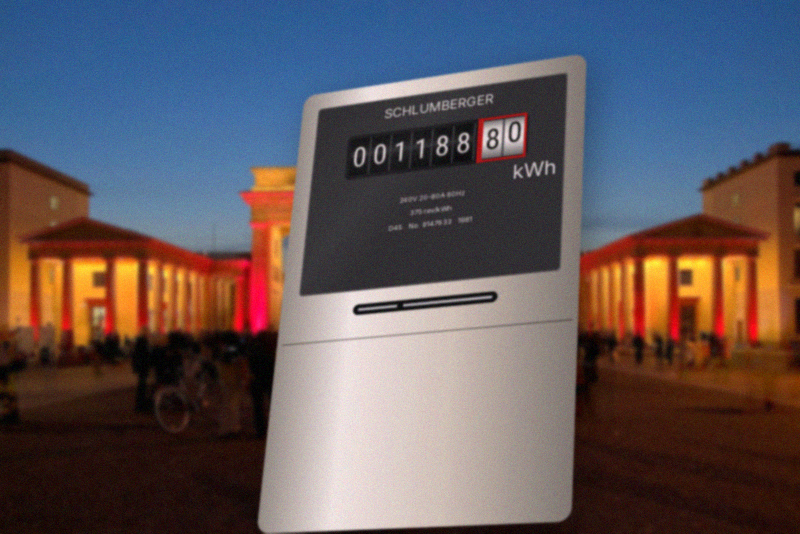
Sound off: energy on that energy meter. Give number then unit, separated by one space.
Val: 1188.80 kWh
